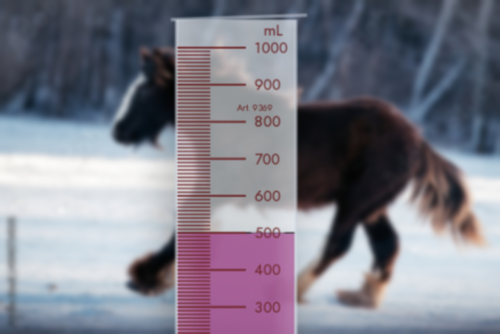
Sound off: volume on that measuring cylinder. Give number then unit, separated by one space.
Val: 500 mL
